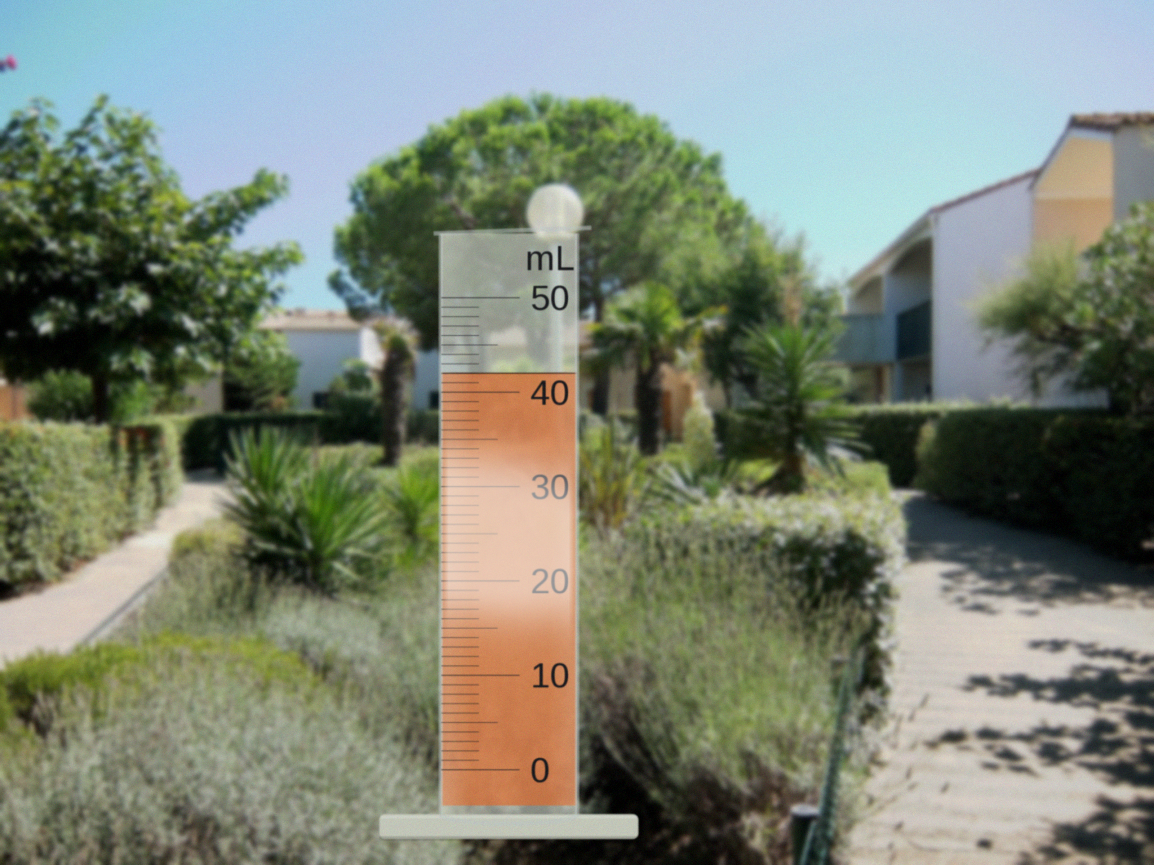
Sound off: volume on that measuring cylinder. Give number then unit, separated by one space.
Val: 42 mL
